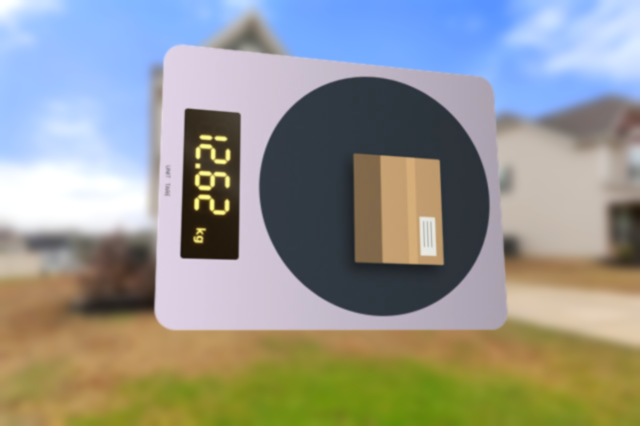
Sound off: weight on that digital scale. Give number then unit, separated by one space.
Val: 12.62 kg
